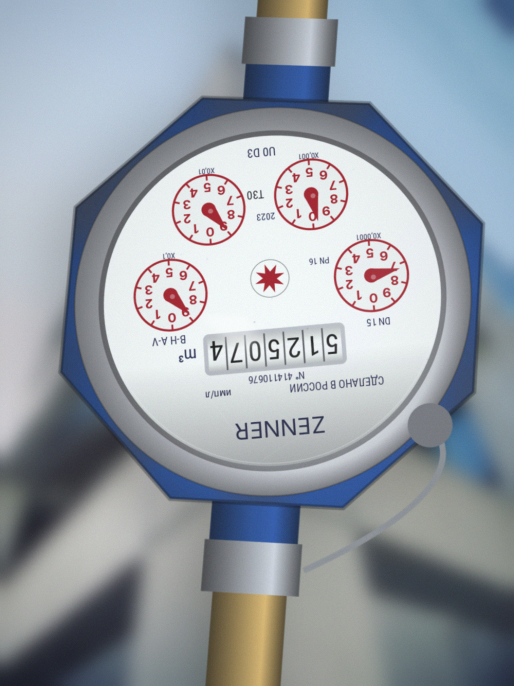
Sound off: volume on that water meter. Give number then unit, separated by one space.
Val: 5125073.8897 m³
